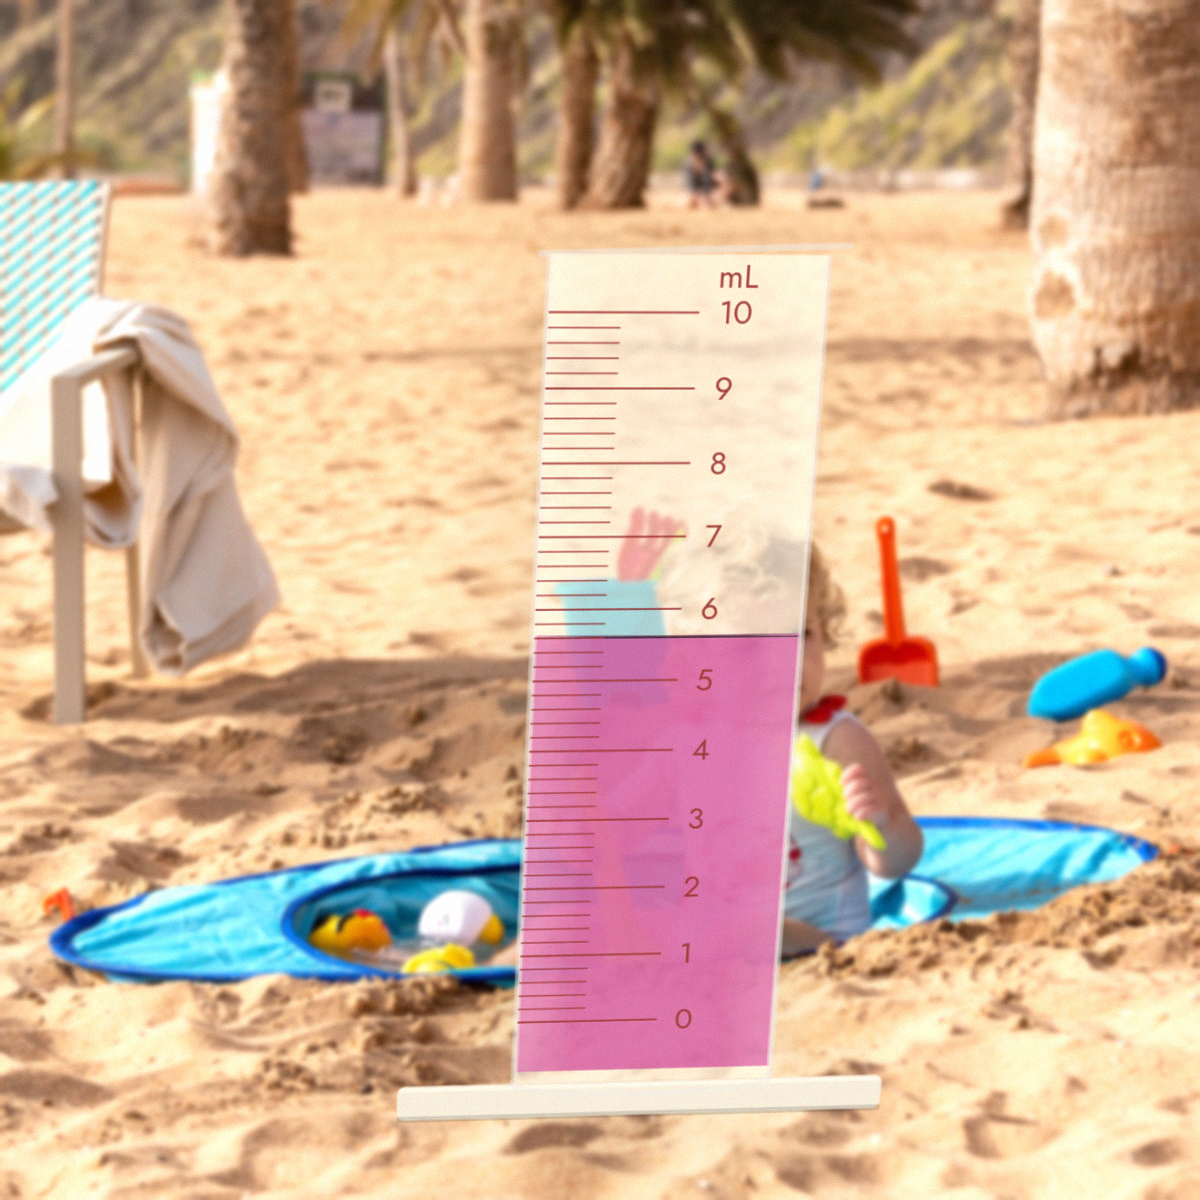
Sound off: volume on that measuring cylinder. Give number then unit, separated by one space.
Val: 5.6 mL
